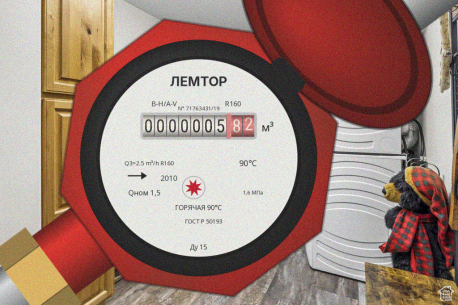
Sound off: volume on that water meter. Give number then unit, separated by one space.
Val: 5.82 m³
